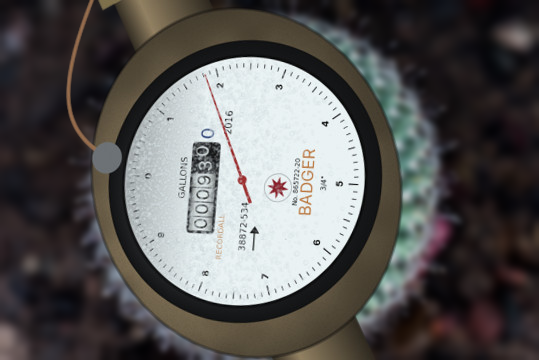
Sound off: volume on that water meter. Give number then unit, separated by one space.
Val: 9301.8 gal
